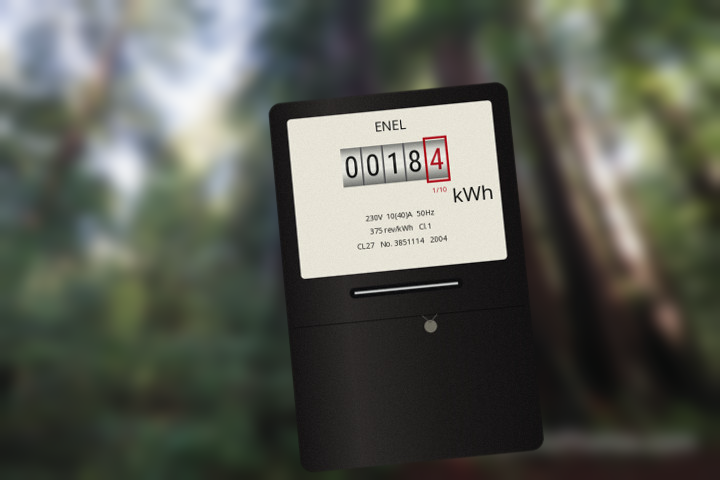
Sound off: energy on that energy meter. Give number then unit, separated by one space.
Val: 18.4 kWh
